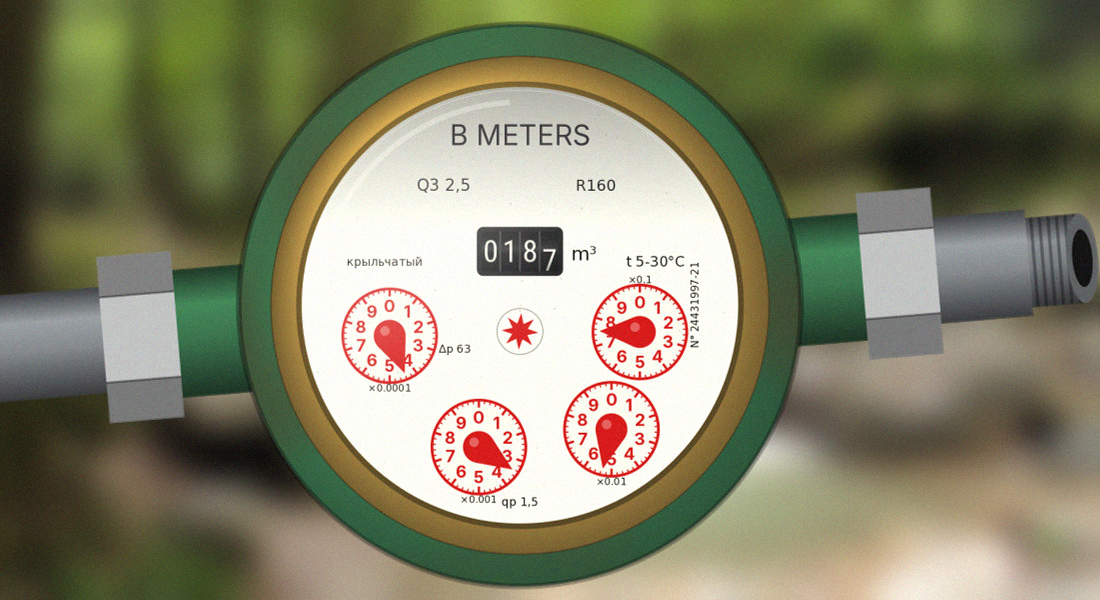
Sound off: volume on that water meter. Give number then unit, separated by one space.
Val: 186.7534 m³
